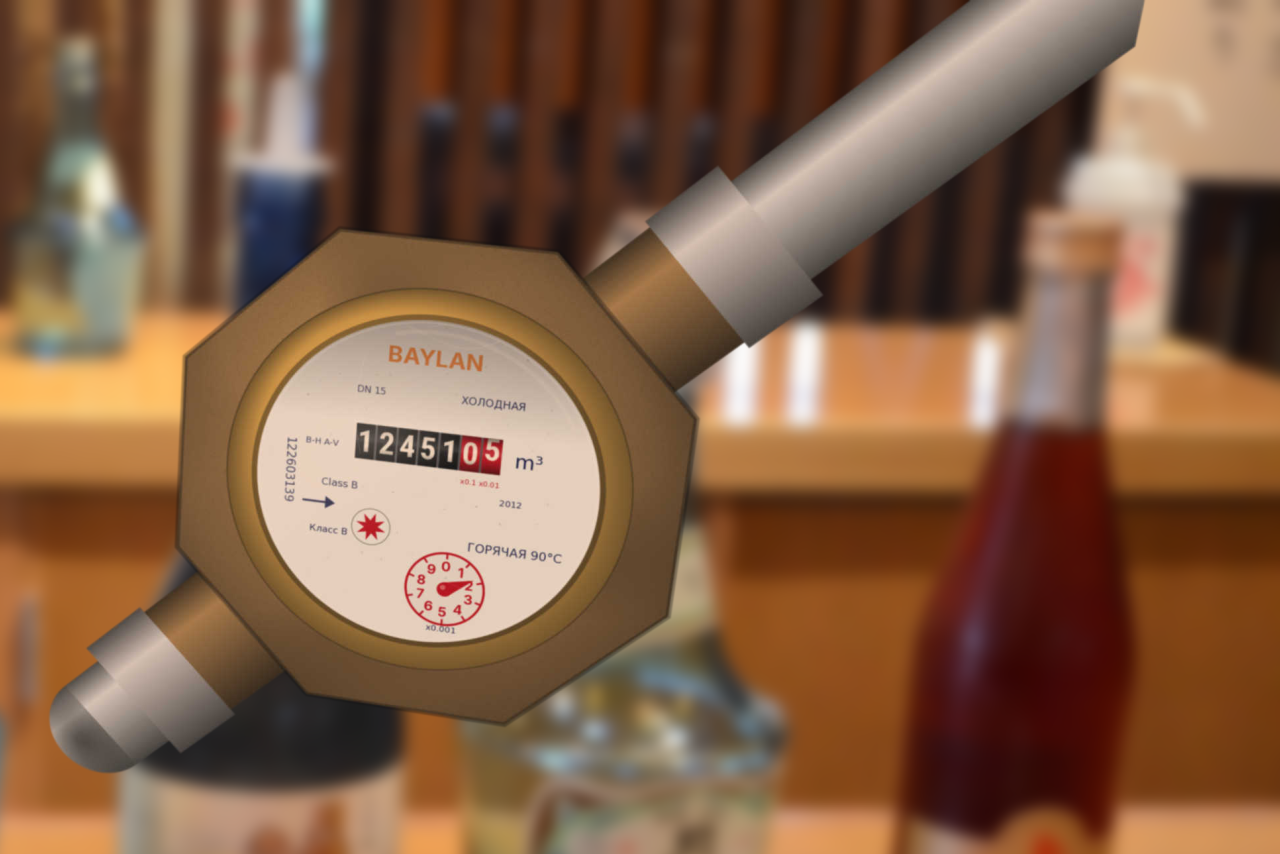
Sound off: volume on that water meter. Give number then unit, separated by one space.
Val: 12451.051 m³
